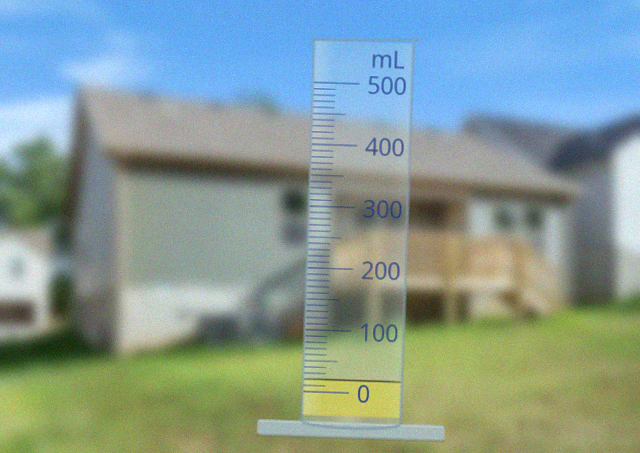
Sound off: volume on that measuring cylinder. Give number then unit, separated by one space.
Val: 20 mL
